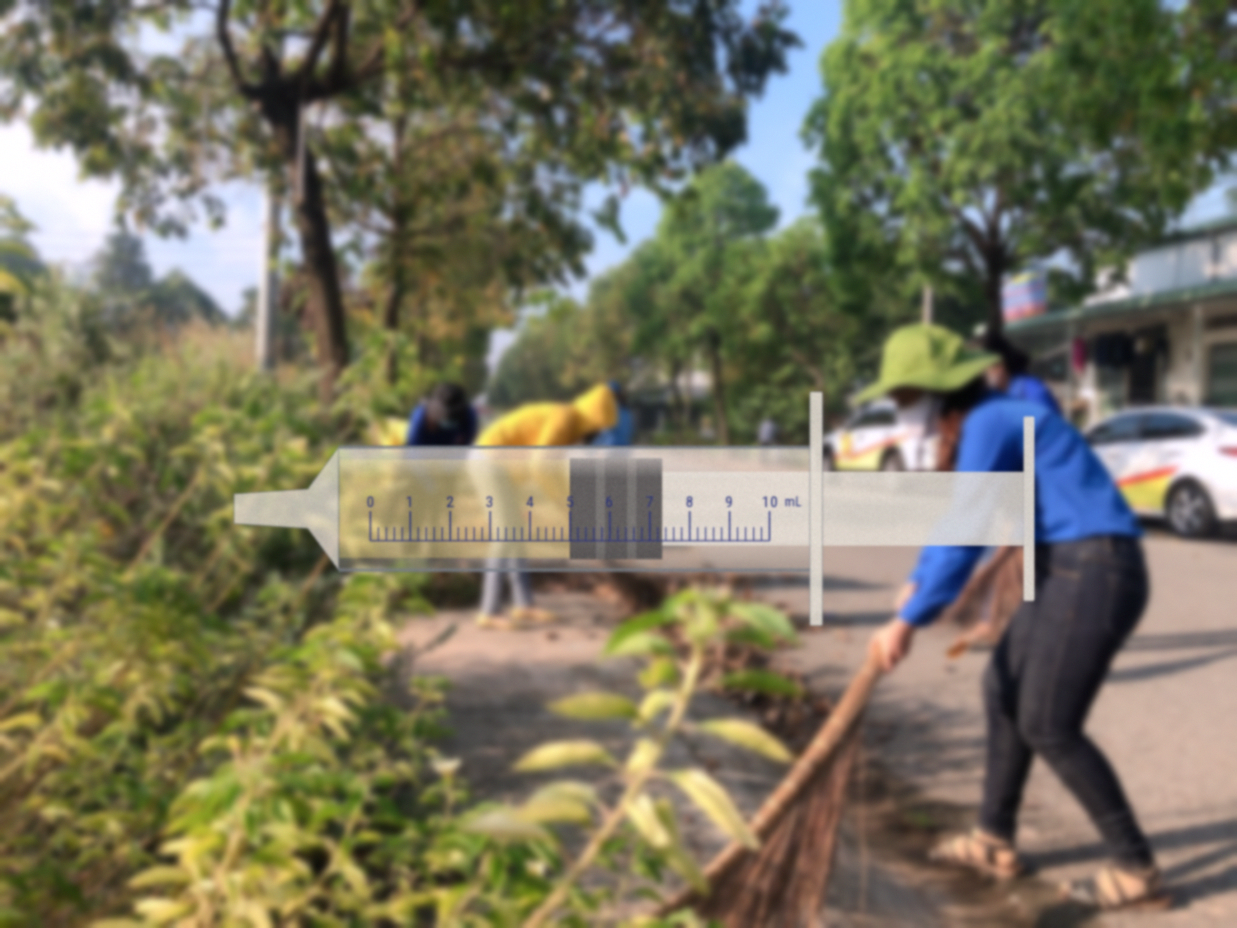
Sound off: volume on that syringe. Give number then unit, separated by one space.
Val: 5 mL
